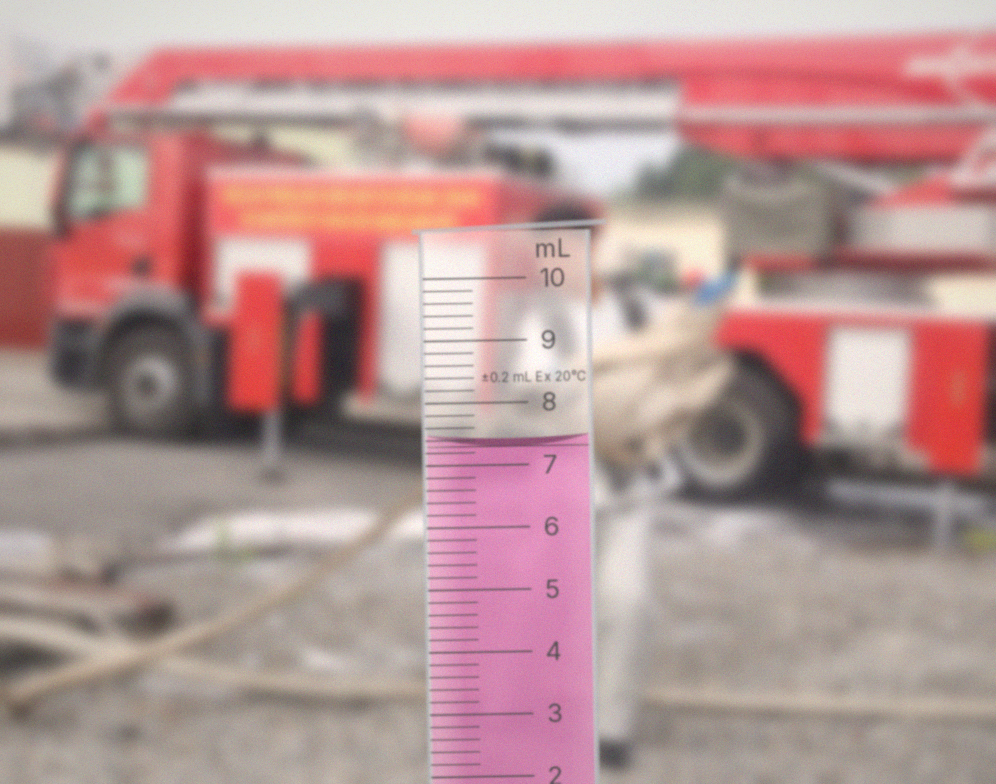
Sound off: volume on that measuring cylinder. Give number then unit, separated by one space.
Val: 7.3 mL
